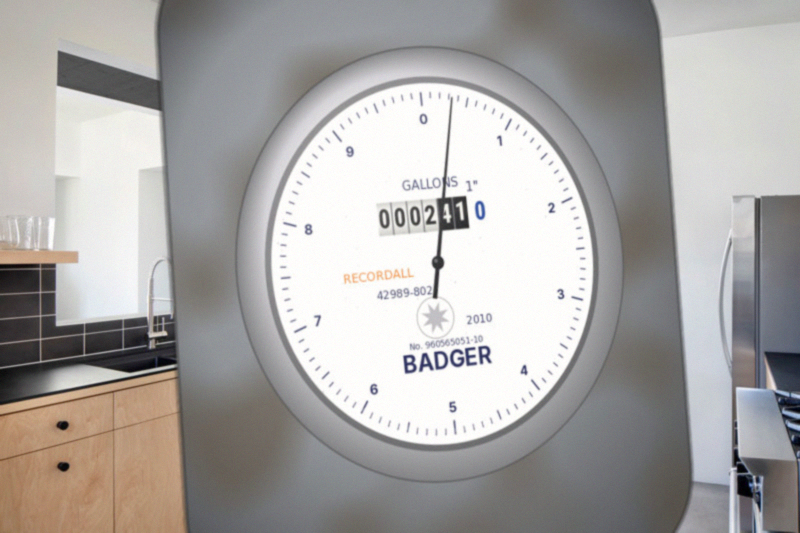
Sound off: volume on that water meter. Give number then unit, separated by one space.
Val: 2410.3 gal
